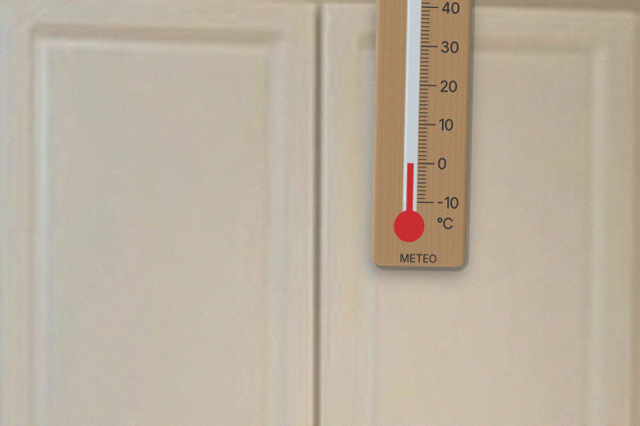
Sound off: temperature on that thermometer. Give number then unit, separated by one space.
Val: 0 °C
